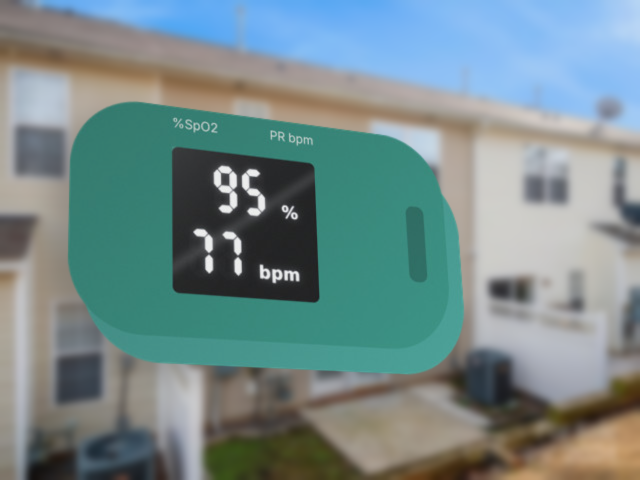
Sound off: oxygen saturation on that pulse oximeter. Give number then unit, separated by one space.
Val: 95 %
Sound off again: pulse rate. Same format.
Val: 77 bpm
